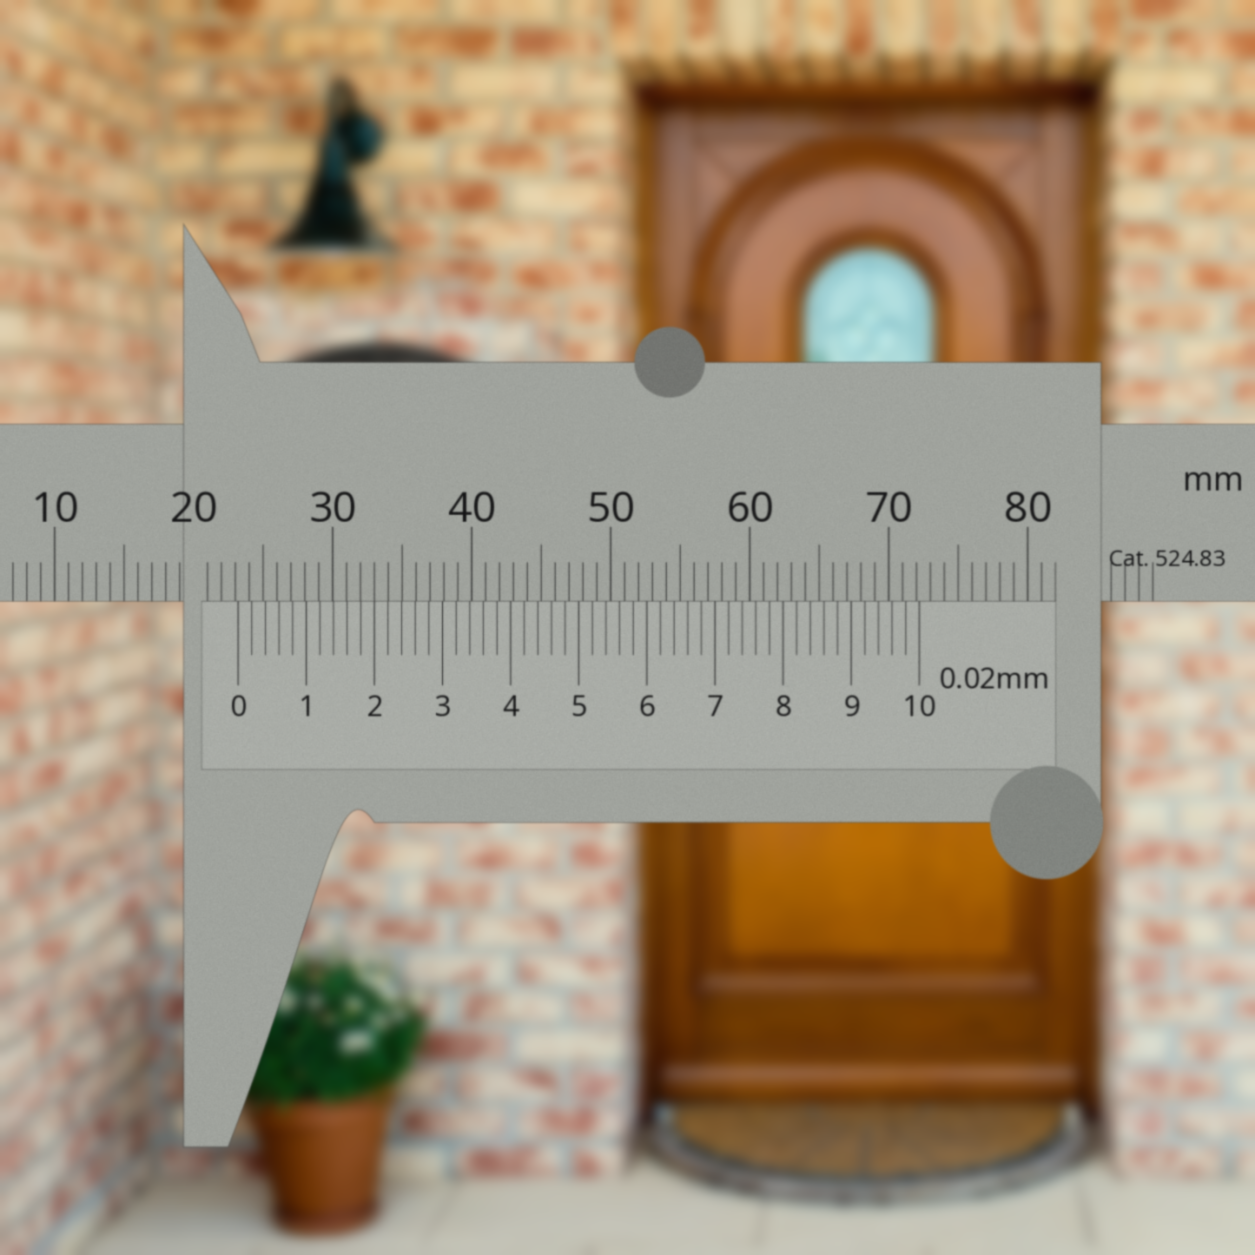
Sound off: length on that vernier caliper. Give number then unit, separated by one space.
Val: 23.2 mm
